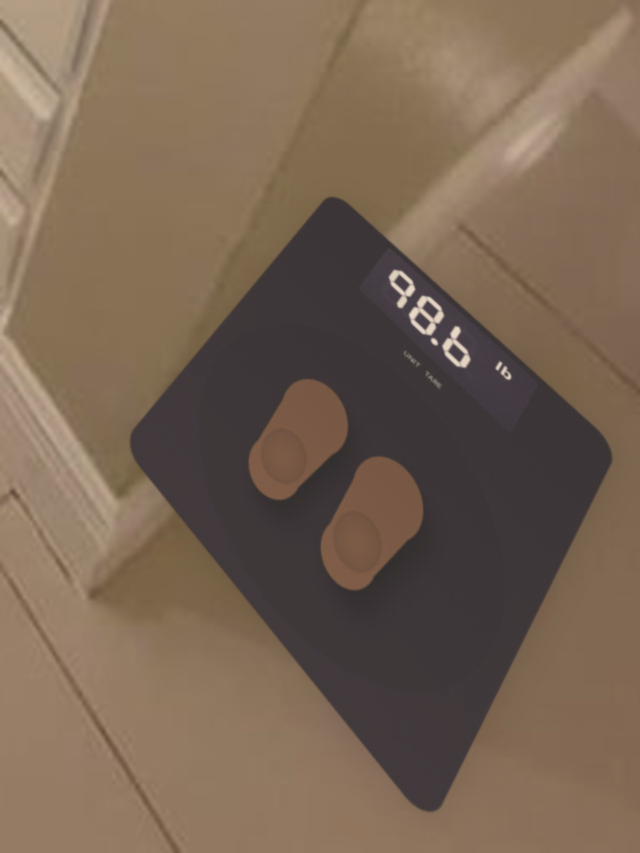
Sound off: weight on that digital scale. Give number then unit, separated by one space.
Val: 98.6 lb
